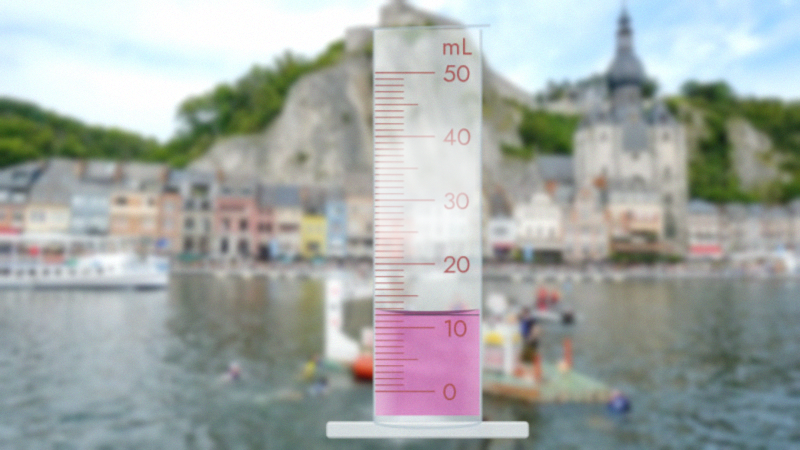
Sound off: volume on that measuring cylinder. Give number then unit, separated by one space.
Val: 12 mL
